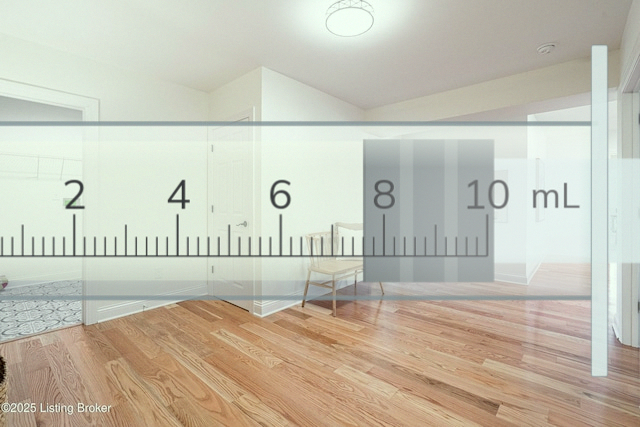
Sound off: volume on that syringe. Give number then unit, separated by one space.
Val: 7.6 mL
